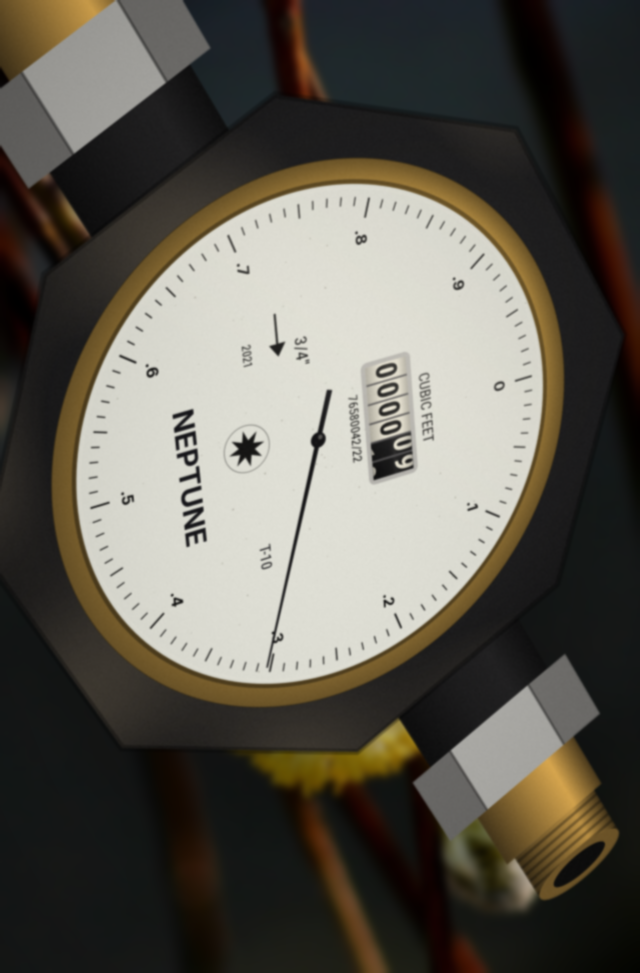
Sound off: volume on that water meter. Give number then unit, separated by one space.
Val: 9.30 ft³
